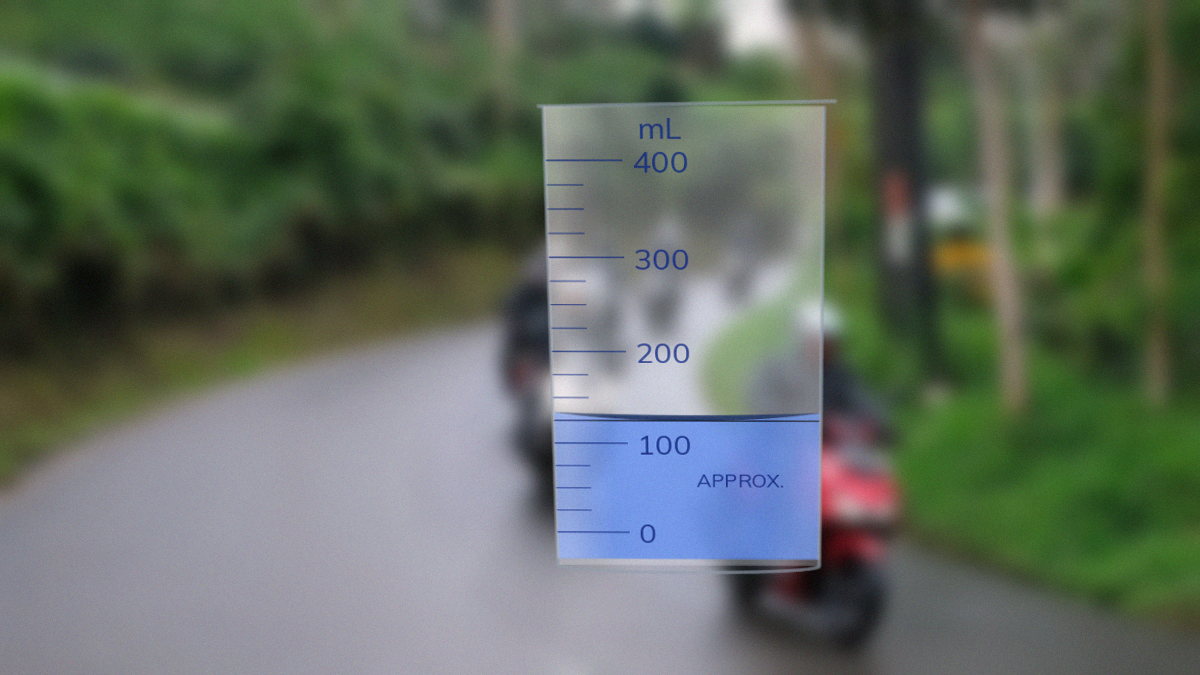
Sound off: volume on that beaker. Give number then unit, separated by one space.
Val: 125 mL
